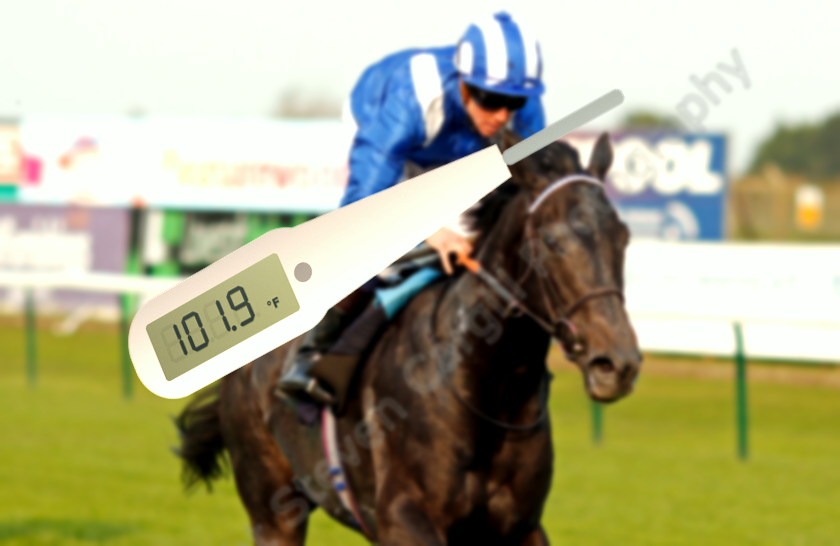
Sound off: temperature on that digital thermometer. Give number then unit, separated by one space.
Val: 101.9 °F
